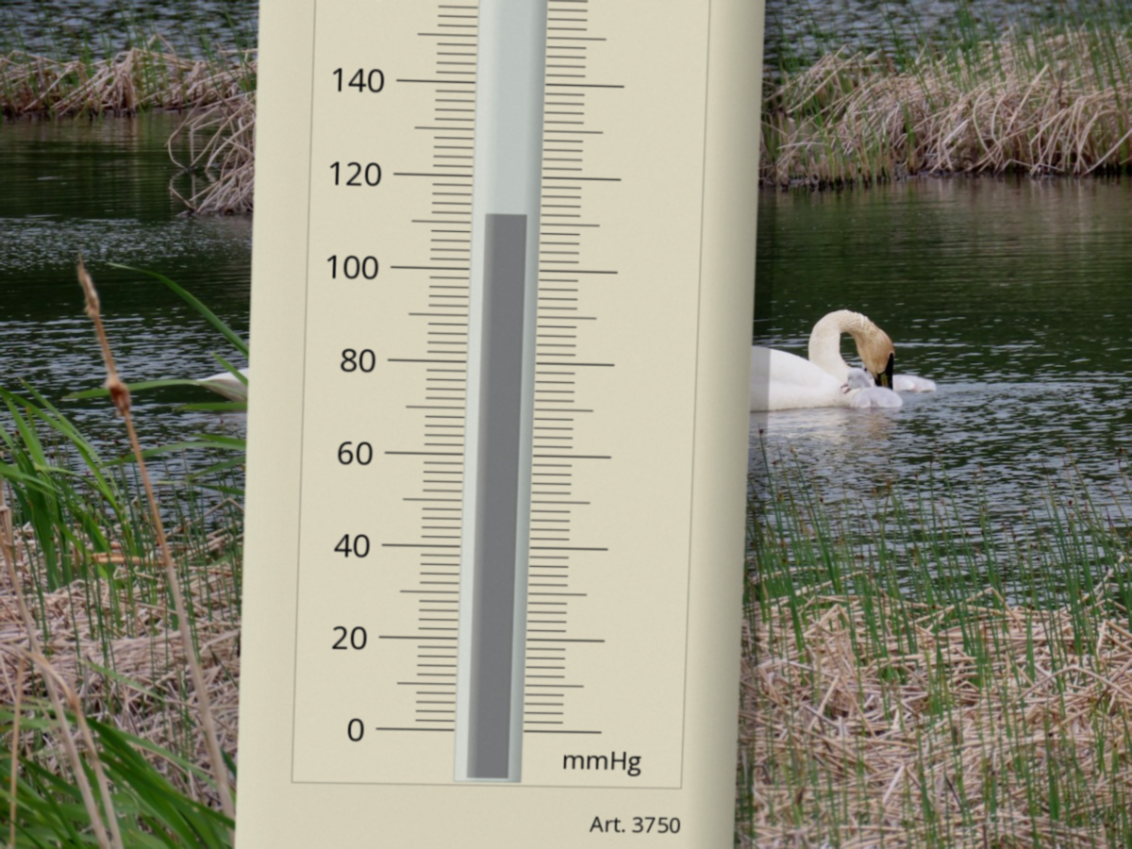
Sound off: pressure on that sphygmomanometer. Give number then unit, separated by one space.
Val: 112 mmHg
